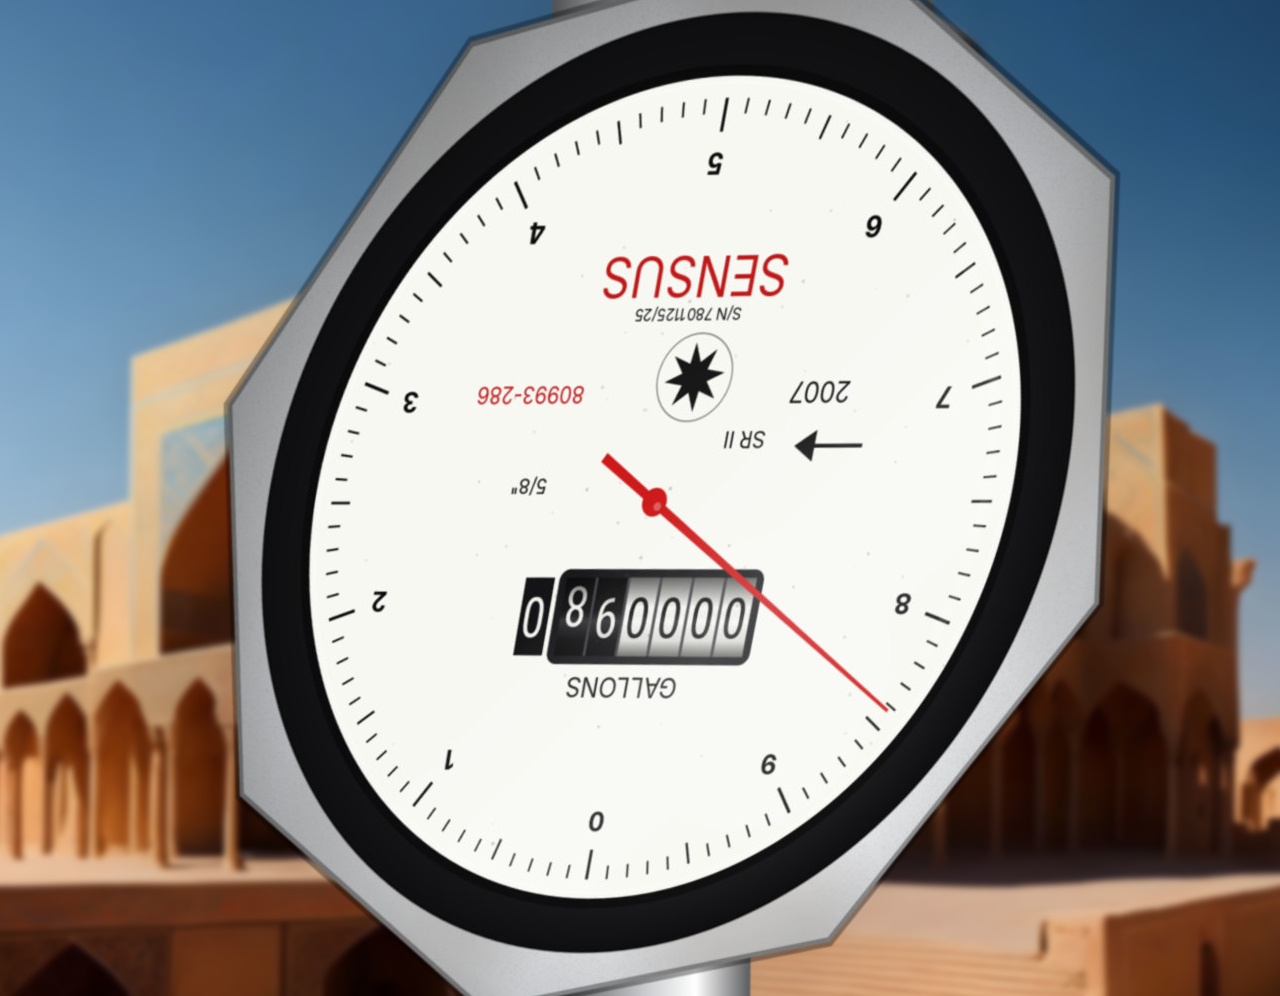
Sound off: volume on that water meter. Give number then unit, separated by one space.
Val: 978.4 gal
